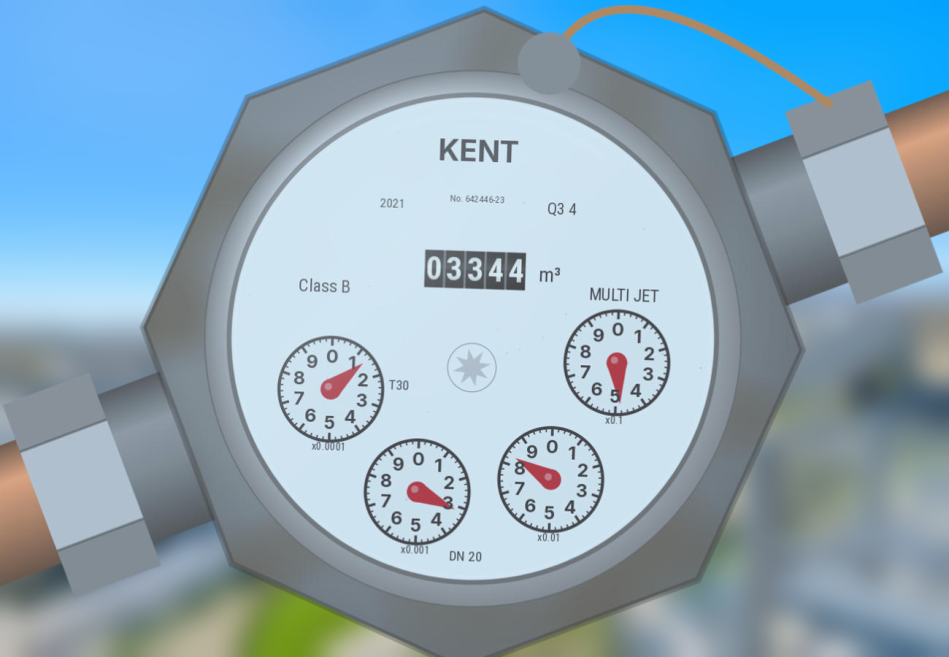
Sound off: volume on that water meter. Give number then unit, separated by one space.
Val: 3344.4831 m³
